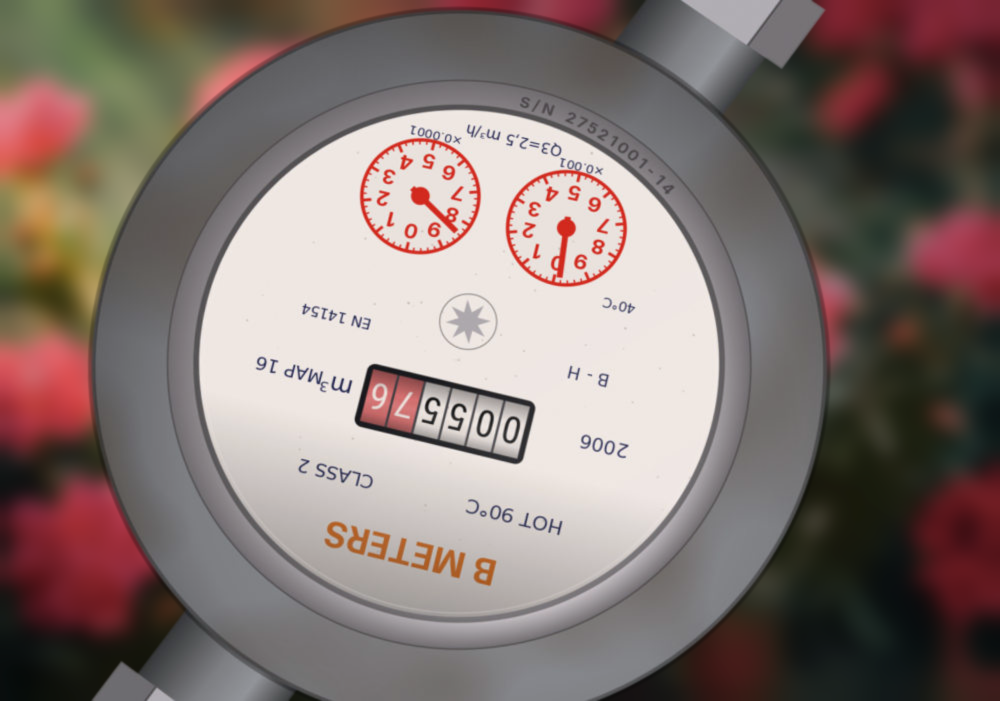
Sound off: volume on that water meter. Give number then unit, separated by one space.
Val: 55.7598 m³
